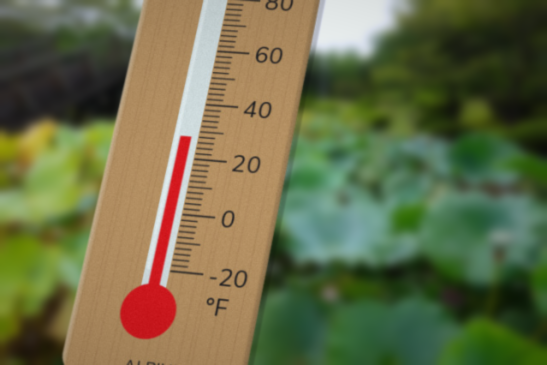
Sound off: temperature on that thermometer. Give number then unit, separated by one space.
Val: 28 °F
